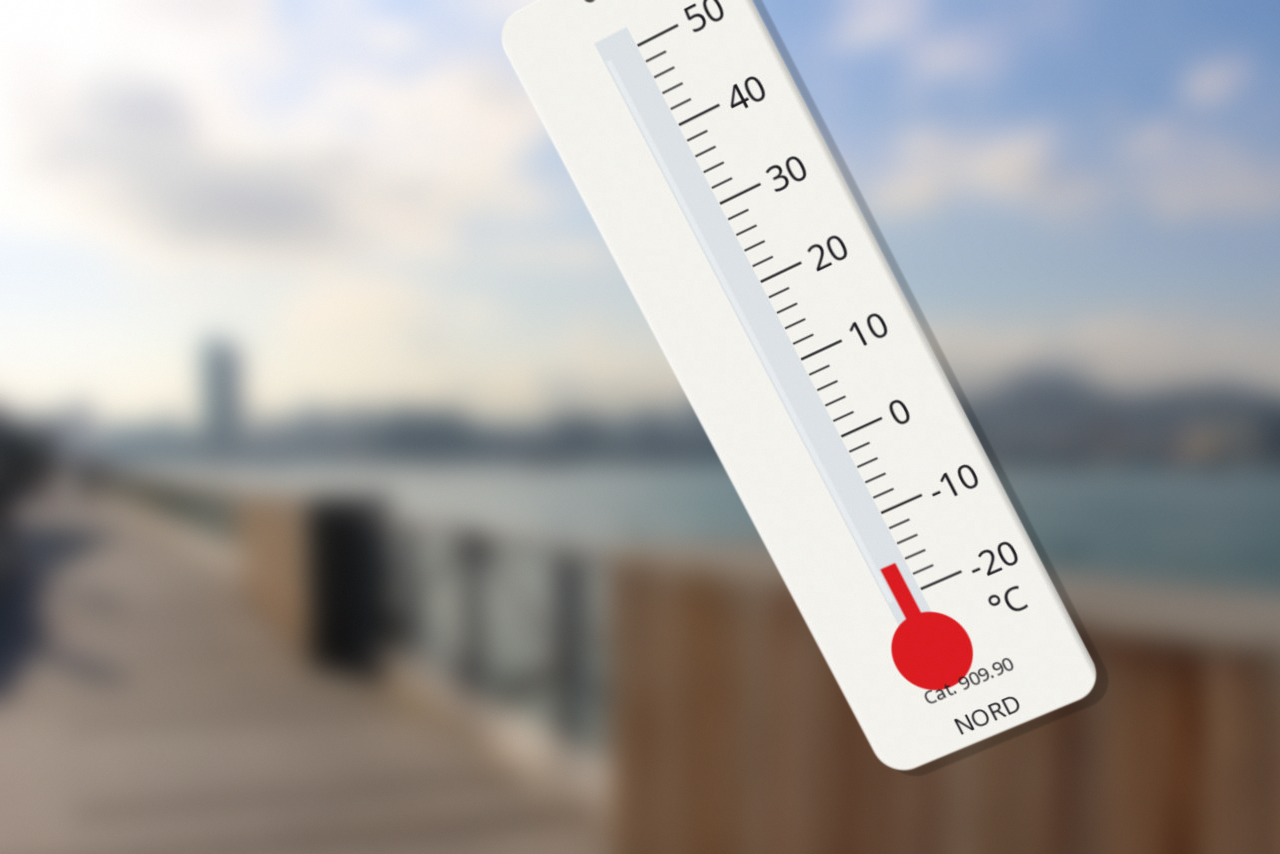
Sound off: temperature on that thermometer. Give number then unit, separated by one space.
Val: -16 °C
